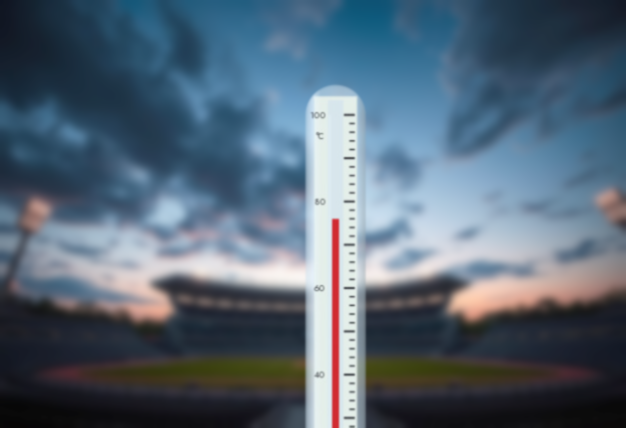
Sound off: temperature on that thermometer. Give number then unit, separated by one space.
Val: 76 °C
